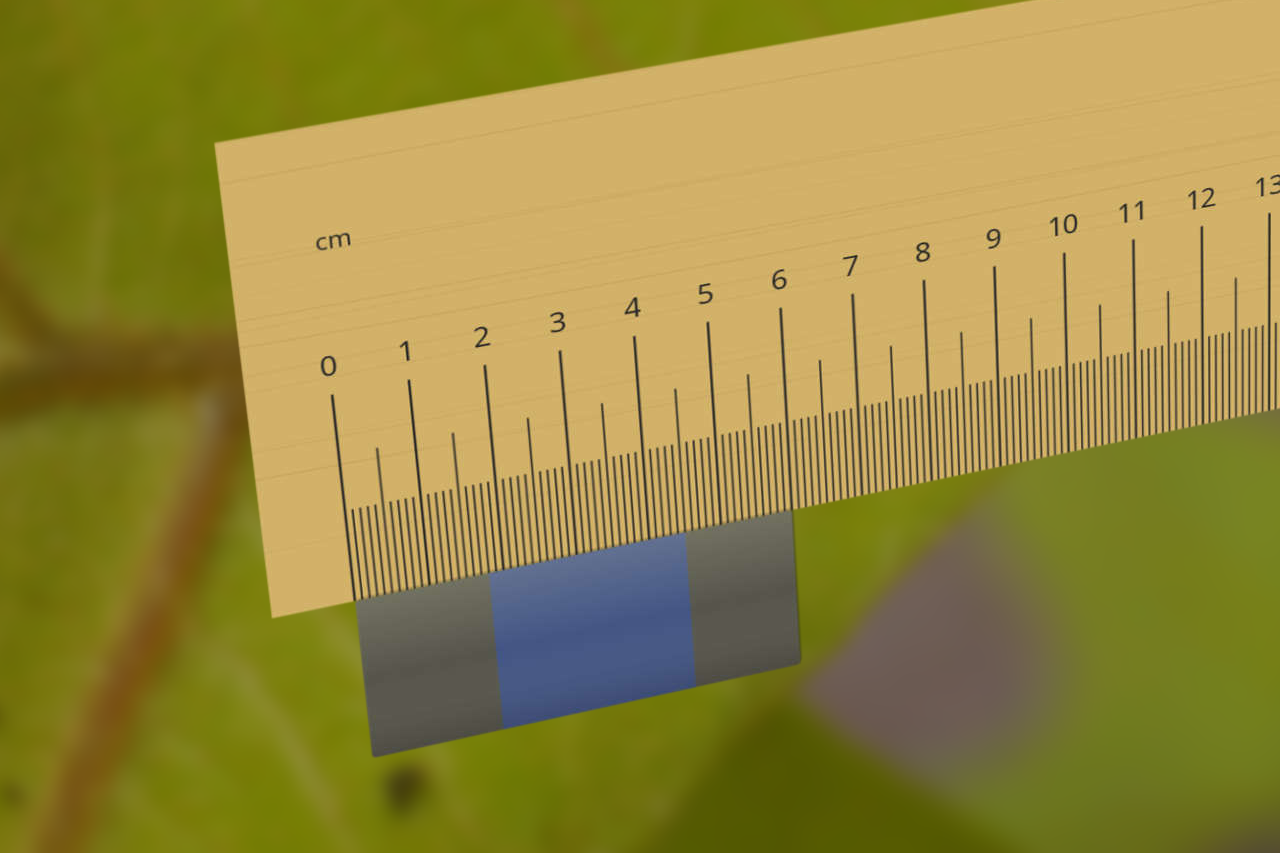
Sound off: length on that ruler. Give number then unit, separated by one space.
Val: 6 cm
